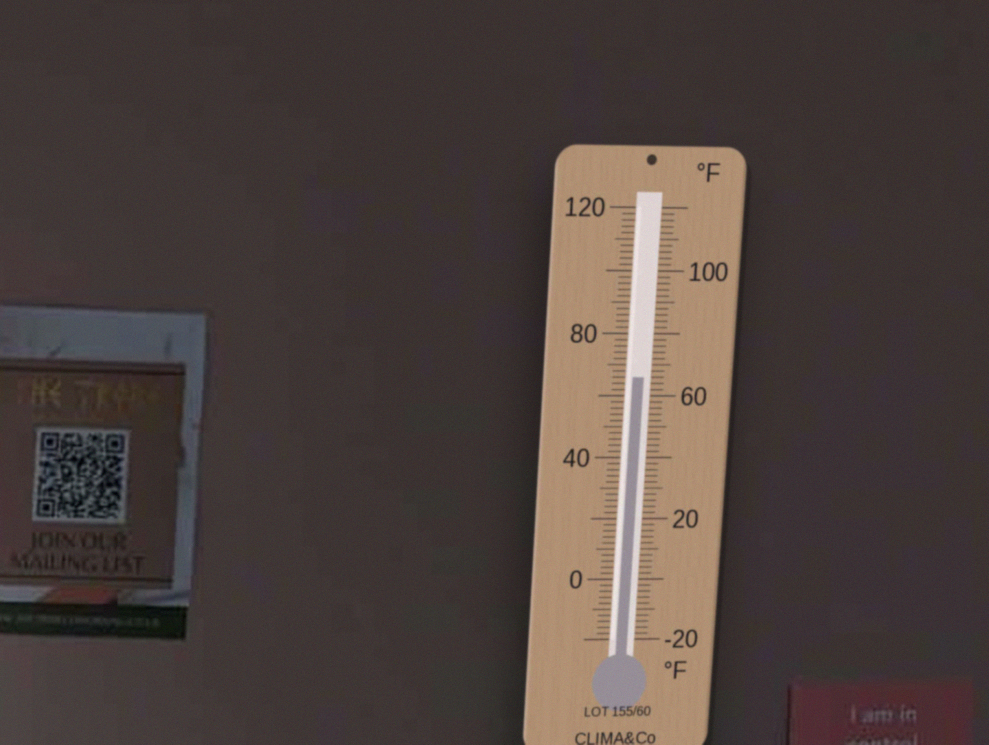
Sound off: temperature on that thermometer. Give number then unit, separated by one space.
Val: 66 °F
